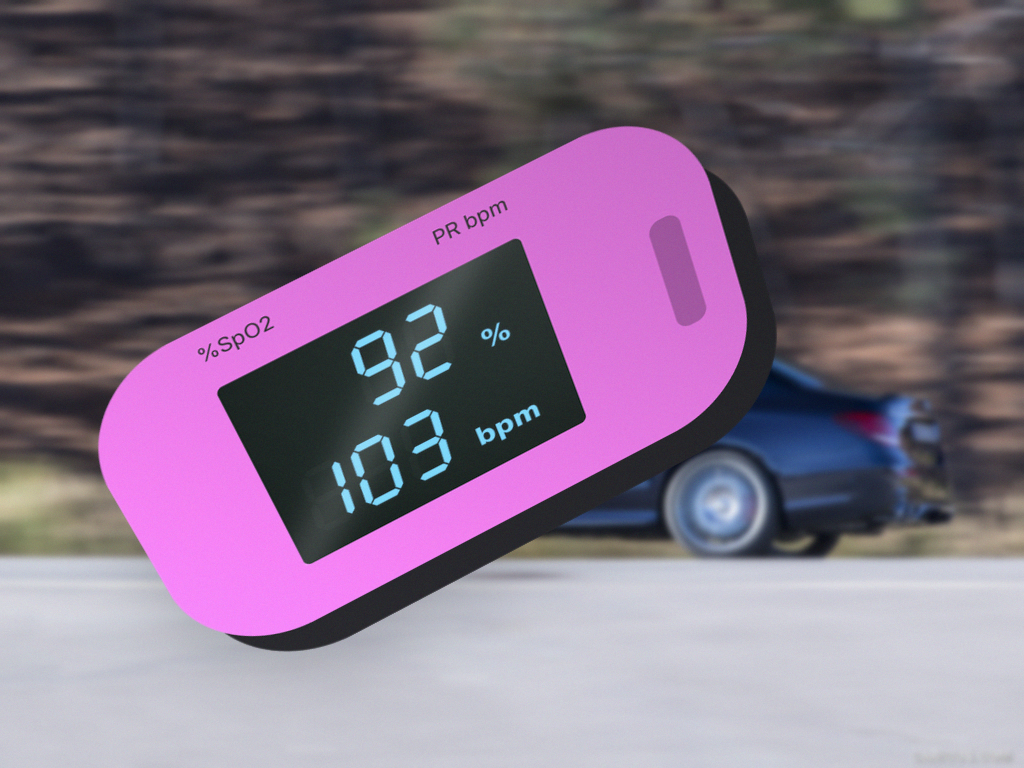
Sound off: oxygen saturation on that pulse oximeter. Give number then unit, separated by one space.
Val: 92 %
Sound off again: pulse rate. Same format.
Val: 103 bpm
